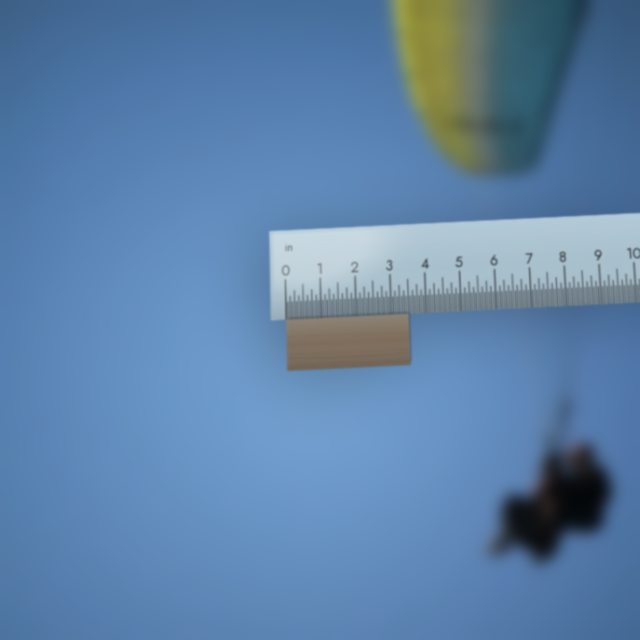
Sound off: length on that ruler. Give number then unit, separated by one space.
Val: 3.5 in
